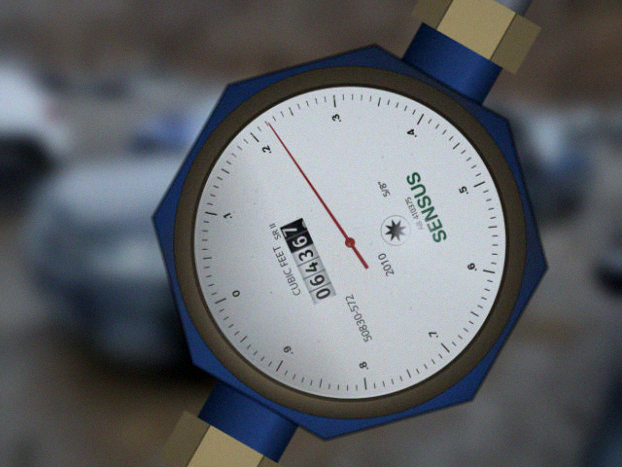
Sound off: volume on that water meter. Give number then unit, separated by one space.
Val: 64367.22 ft³
